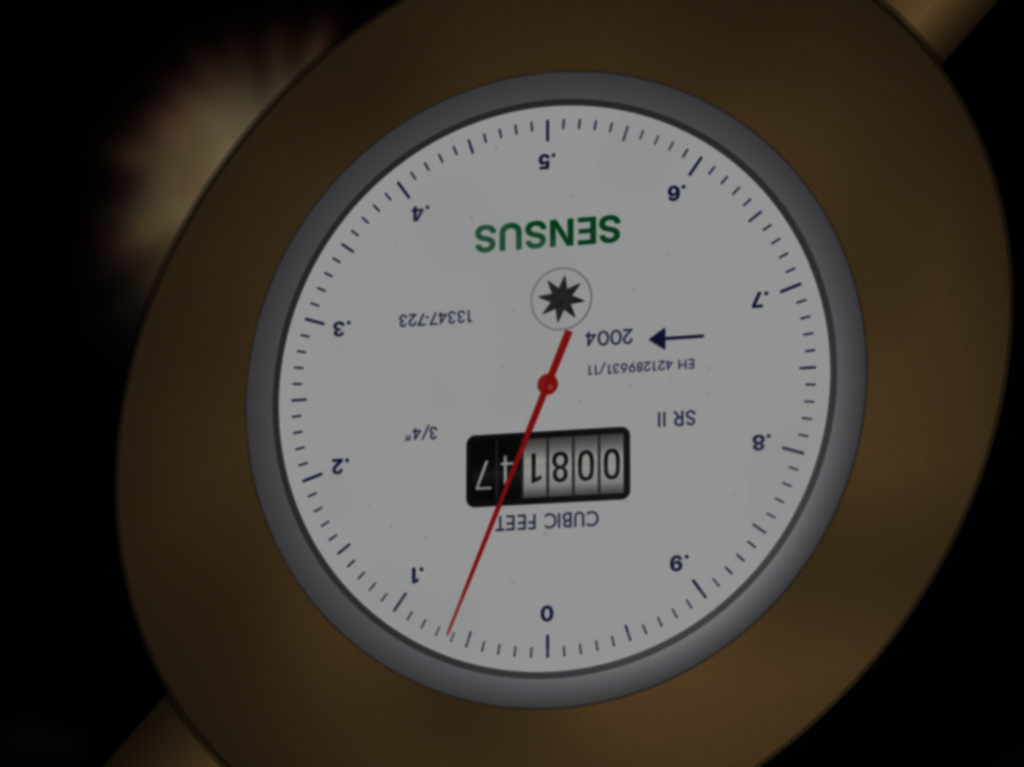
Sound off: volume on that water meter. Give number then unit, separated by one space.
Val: 8147.06 ft³
